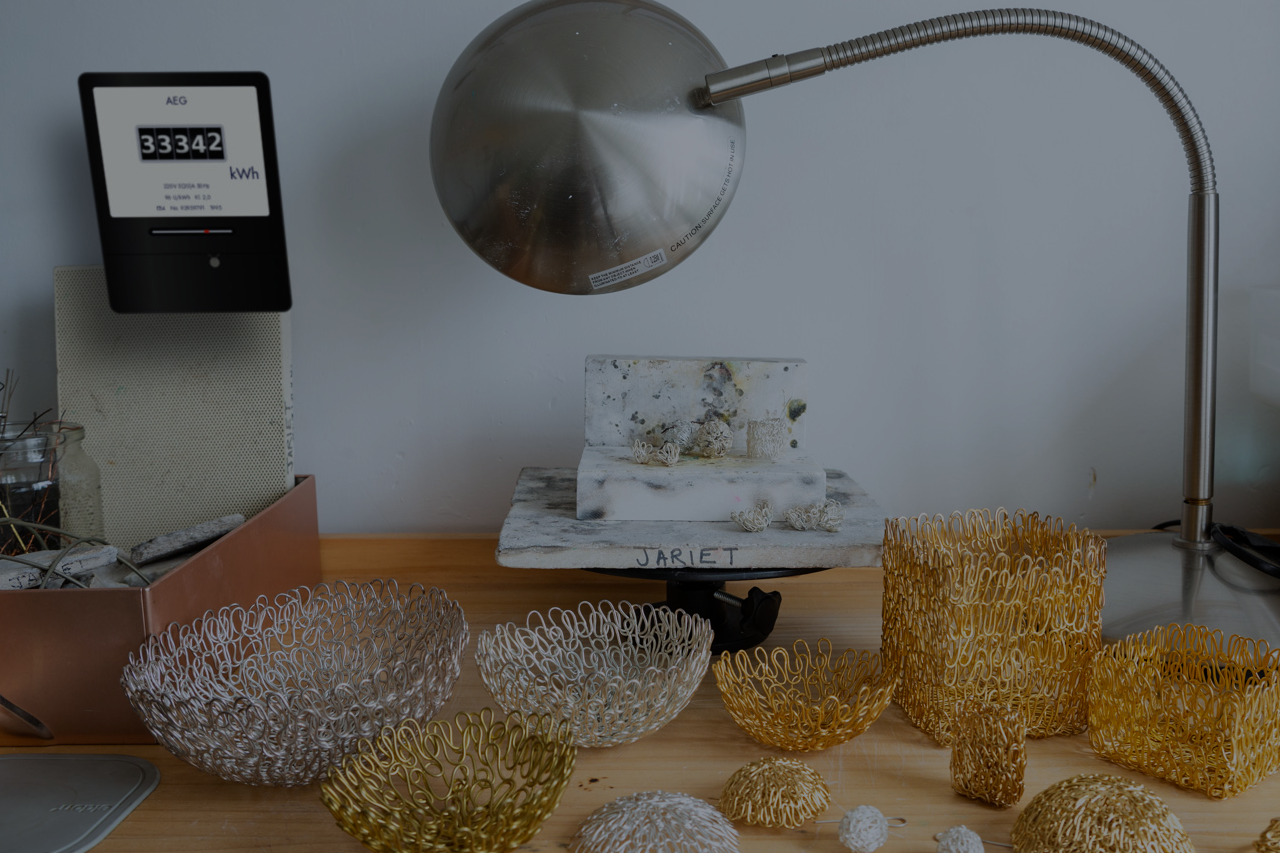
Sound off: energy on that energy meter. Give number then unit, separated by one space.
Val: 33342 kWh
